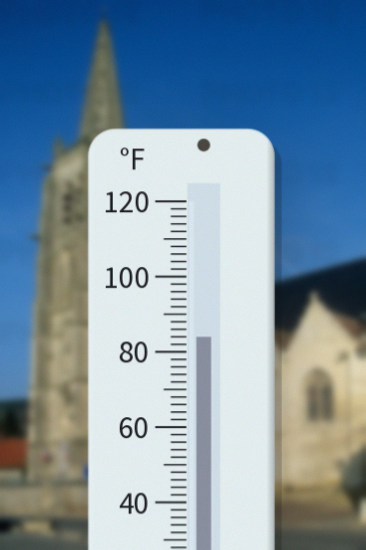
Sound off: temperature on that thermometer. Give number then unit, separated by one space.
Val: 84 °F
